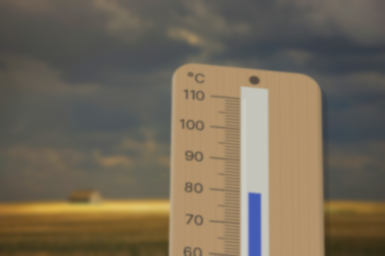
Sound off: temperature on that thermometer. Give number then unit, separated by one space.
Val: 80 °C
